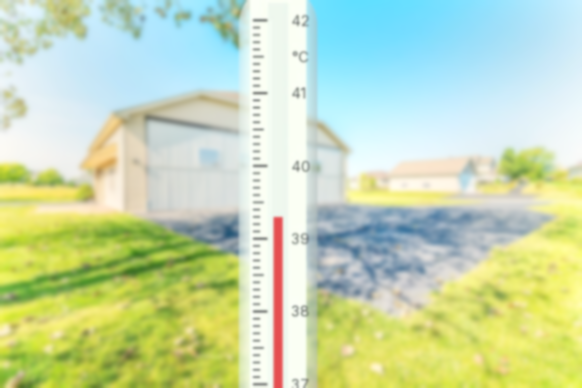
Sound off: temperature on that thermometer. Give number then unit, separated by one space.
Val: 39.3 °C
